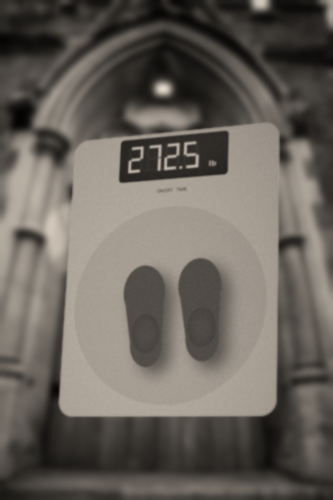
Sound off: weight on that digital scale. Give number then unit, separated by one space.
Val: 272.5 lb
